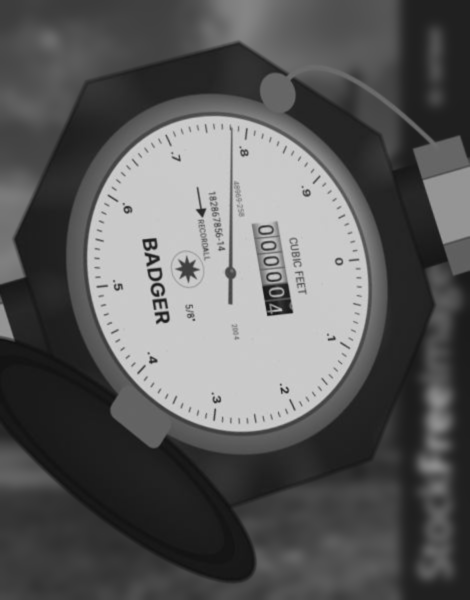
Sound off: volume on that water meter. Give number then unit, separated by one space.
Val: 3.78 ft³
